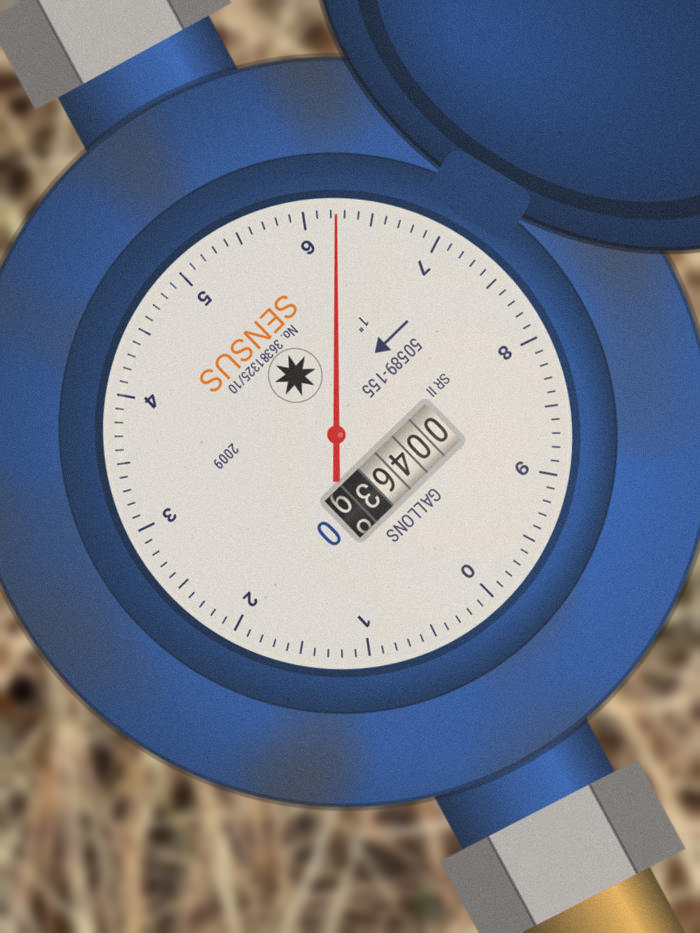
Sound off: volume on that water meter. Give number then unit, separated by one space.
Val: 46386.2 gal
